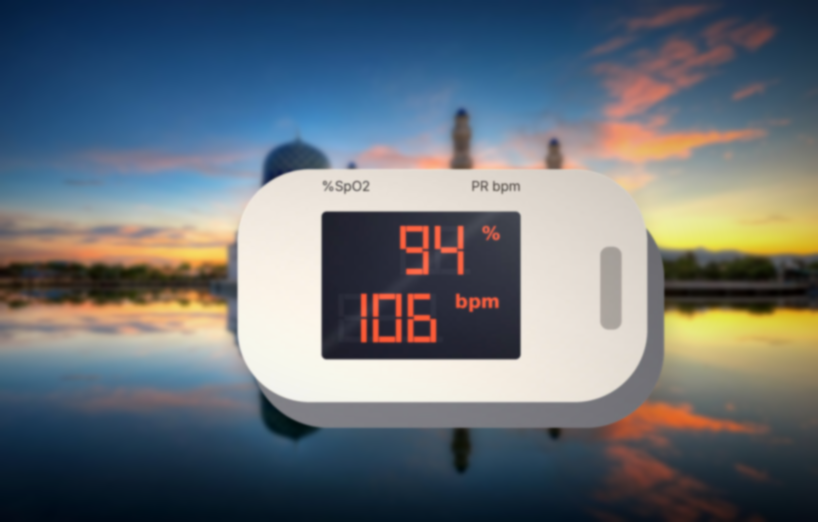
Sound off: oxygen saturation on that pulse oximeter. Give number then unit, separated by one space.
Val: 94 %
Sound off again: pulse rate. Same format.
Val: 106 bpm
